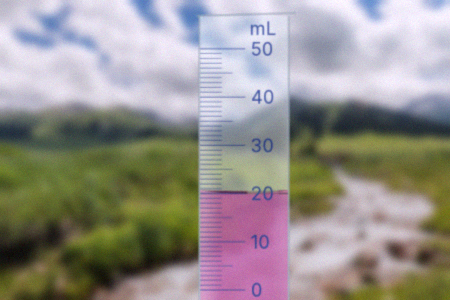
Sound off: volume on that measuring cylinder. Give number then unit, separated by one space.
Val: 20 mL
